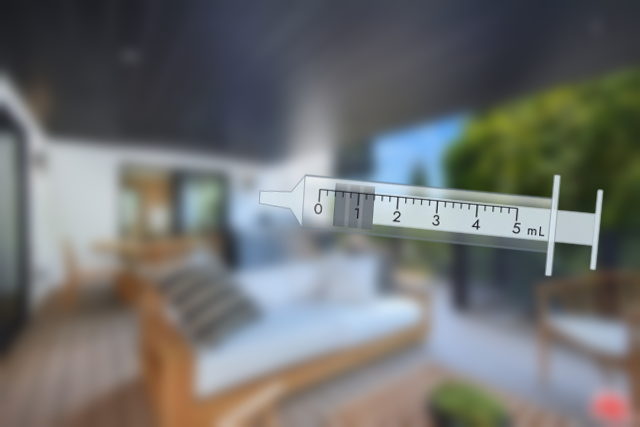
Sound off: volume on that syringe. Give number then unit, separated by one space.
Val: 0.4 mL
